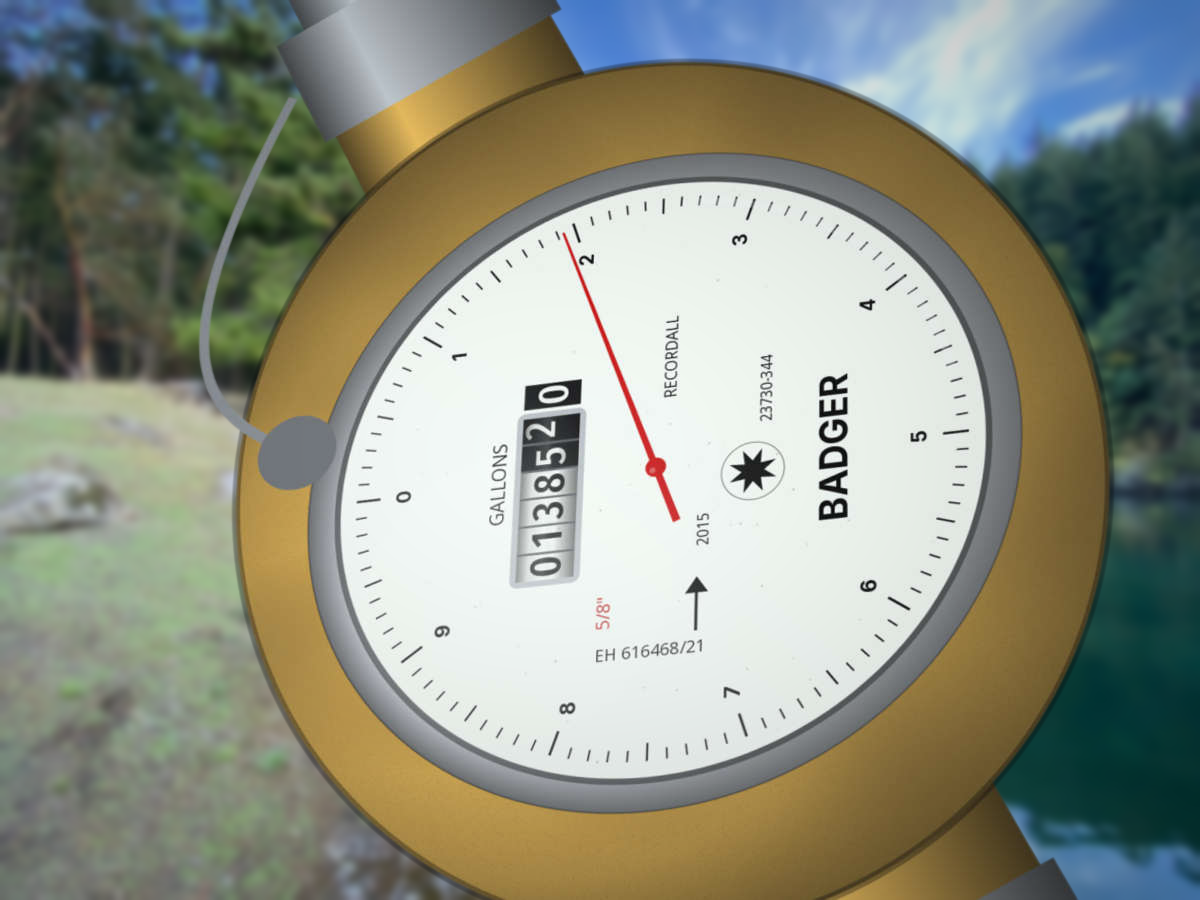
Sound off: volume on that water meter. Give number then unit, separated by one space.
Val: 138521.9 gal
